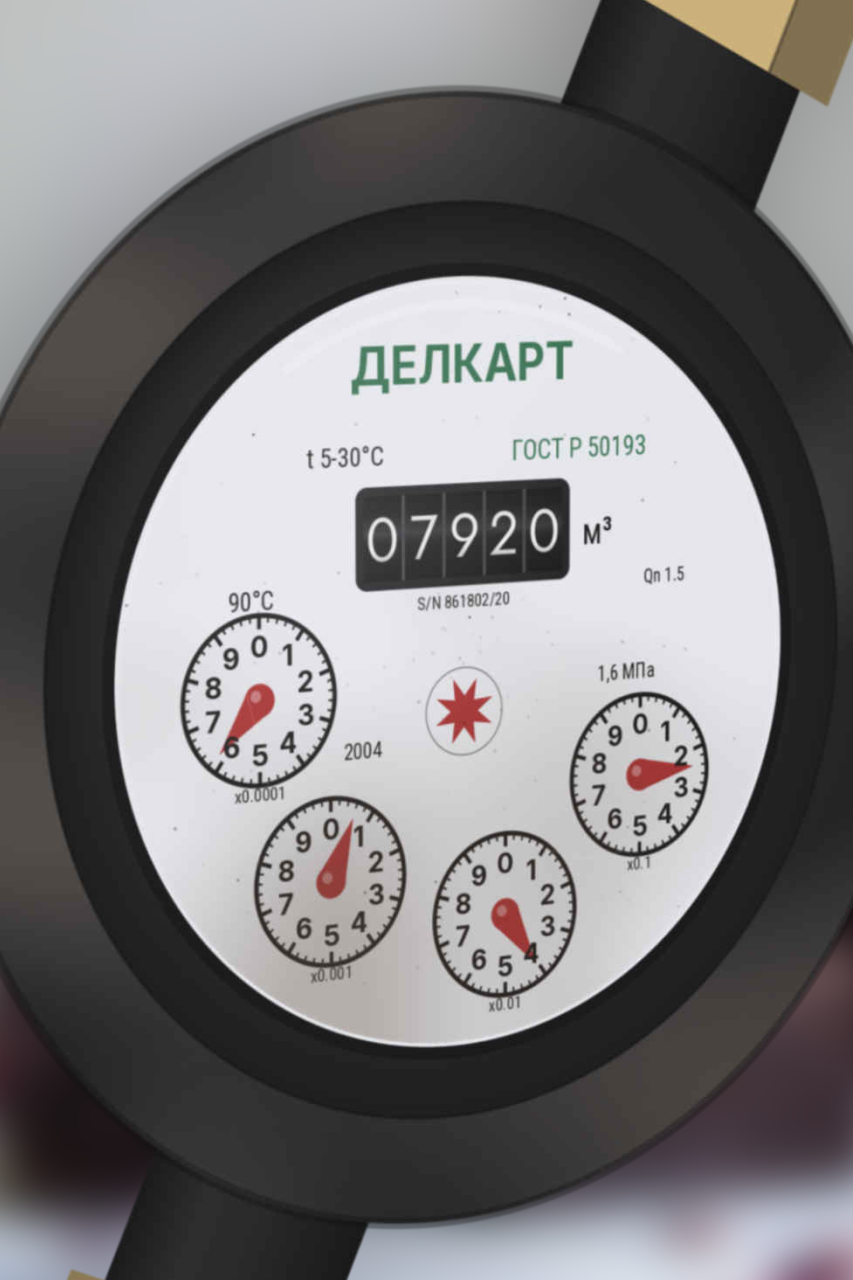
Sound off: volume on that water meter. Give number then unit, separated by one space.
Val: 7920.2406 m³
